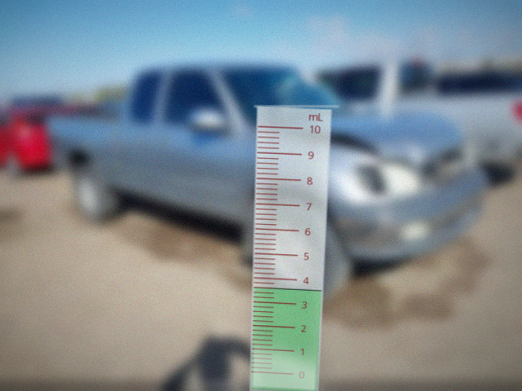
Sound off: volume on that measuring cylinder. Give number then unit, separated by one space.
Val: 3.6 mL
